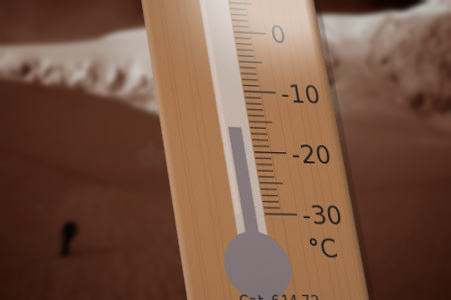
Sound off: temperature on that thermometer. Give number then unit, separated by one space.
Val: -16 °C
